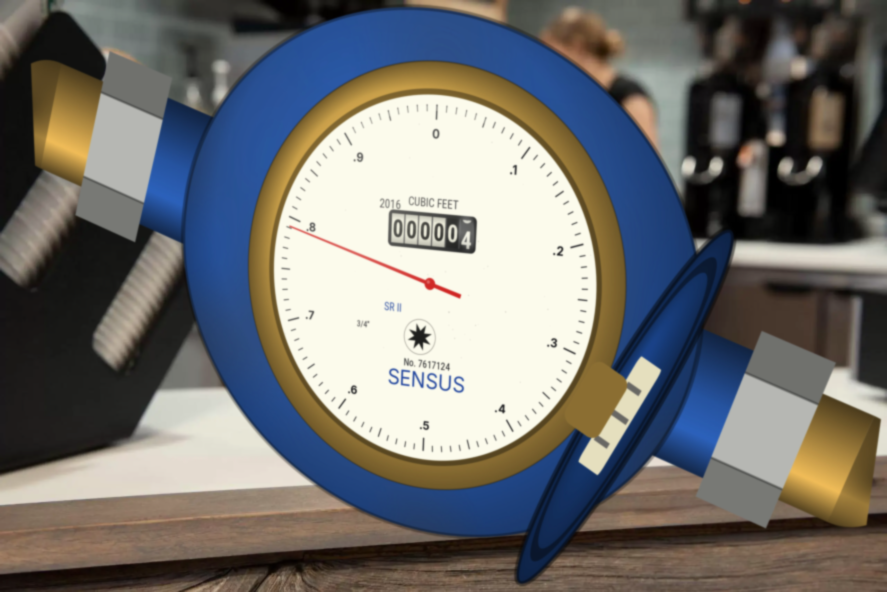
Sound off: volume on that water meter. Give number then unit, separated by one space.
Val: 3.79 ft³
